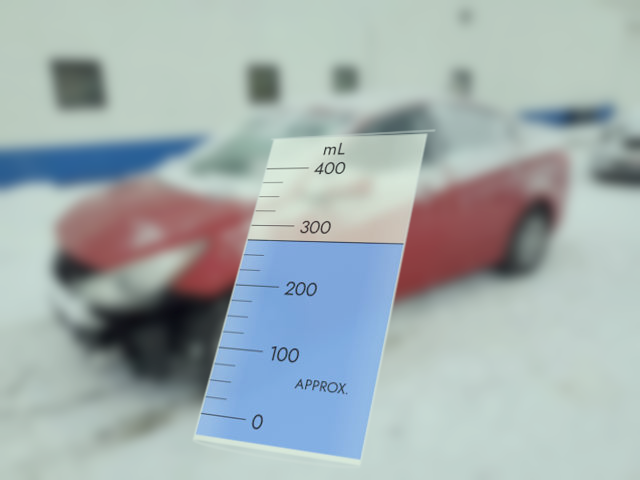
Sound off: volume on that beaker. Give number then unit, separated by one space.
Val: 275 mL
